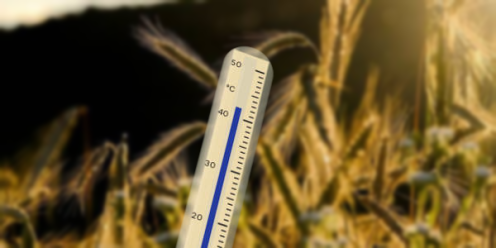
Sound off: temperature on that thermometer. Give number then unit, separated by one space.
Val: 42 °C
